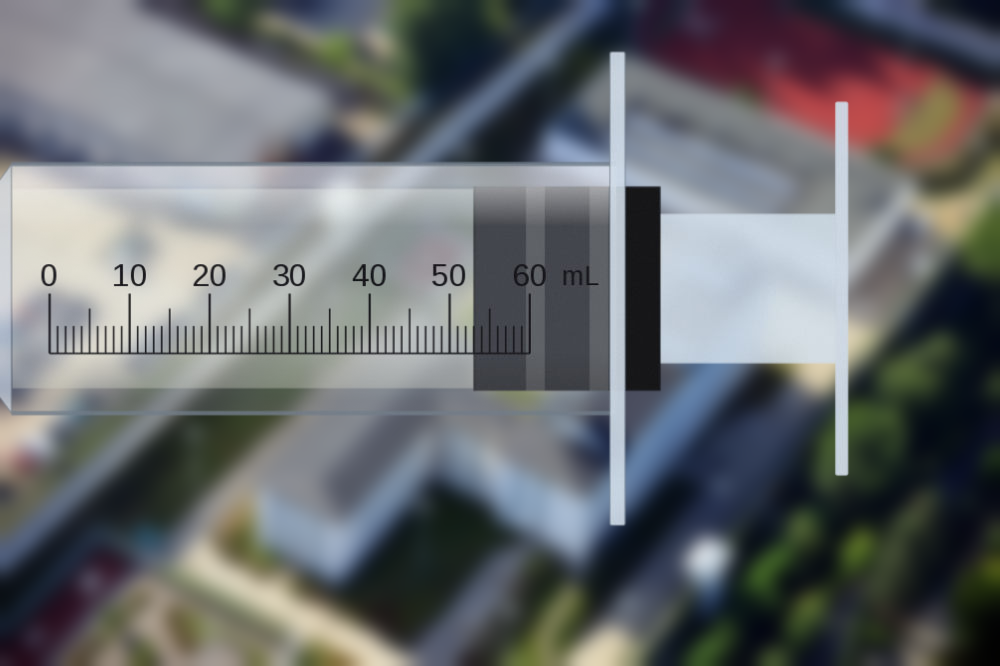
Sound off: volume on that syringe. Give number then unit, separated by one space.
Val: 53 mL
